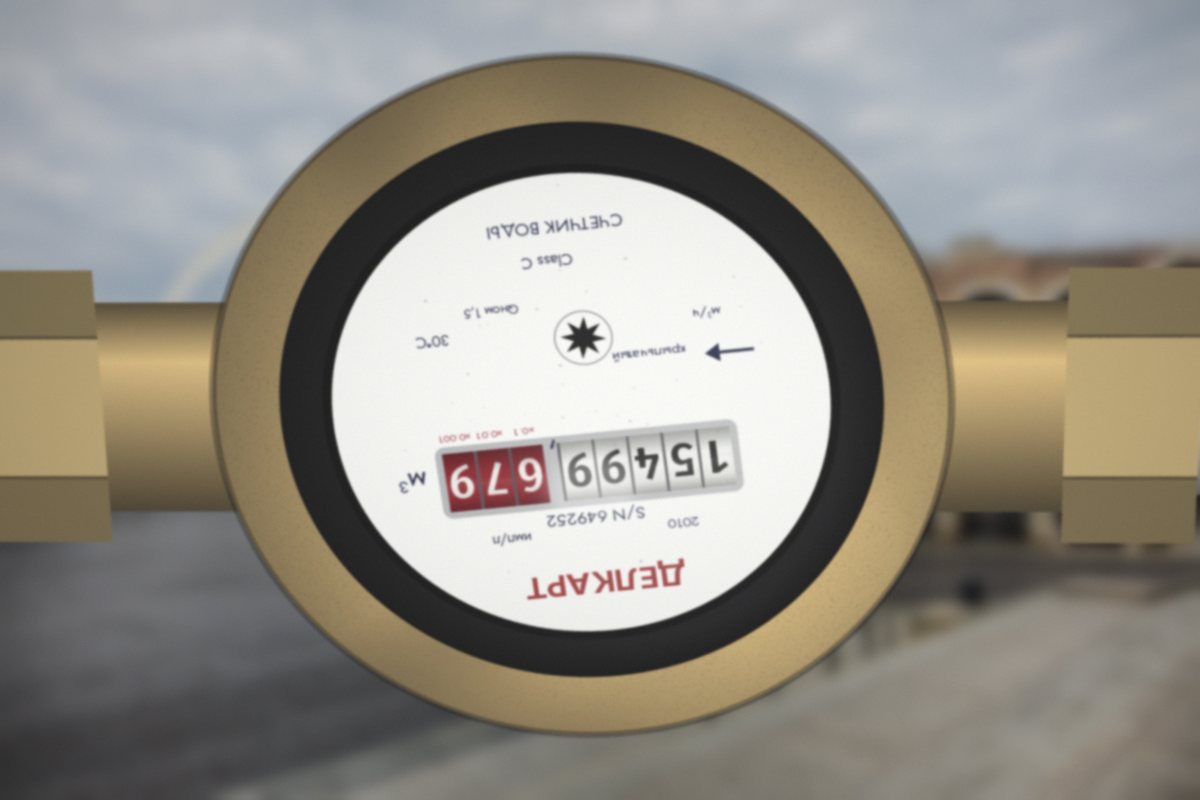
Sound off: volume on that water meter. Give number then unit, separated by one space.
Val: 15499.679 m³
